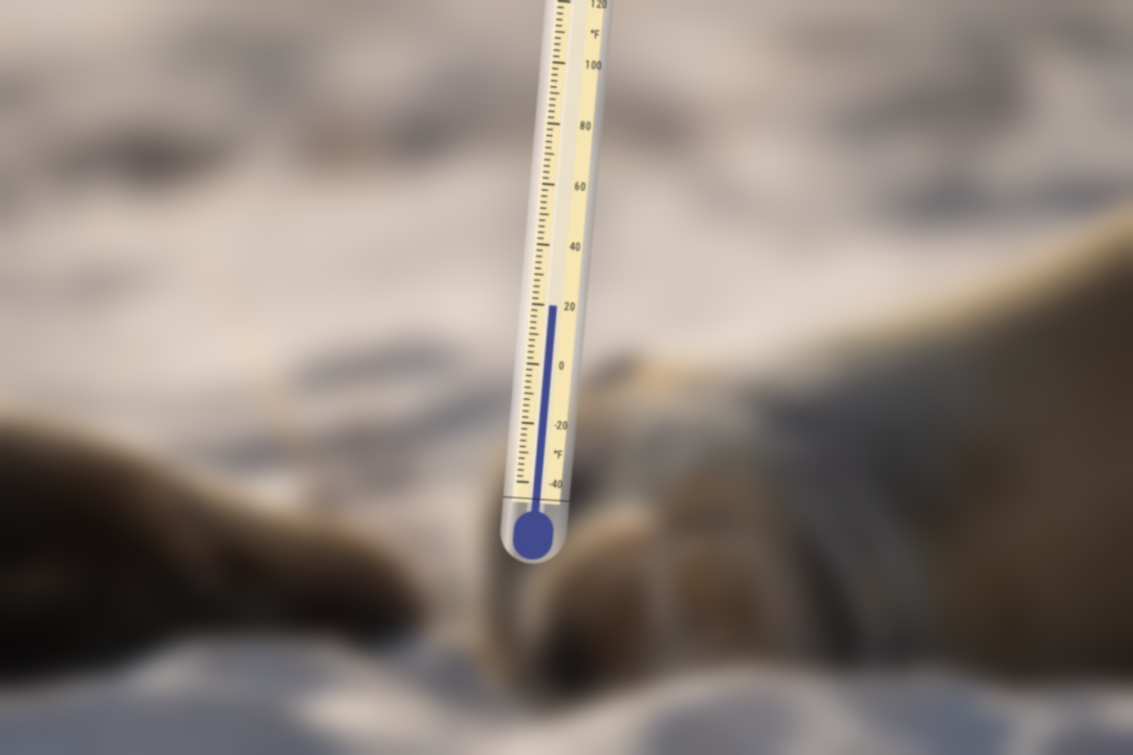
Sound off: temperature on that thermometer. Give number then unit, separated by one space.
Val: 20 °F
